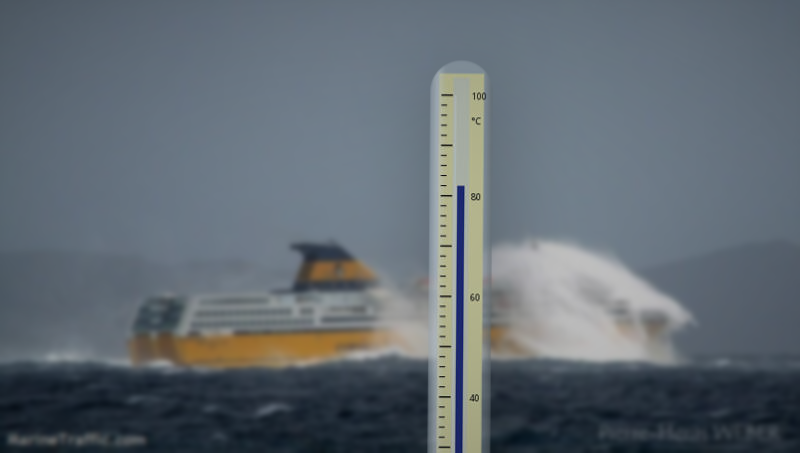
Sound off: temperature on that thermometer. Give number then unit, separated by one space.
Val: 82 °C
